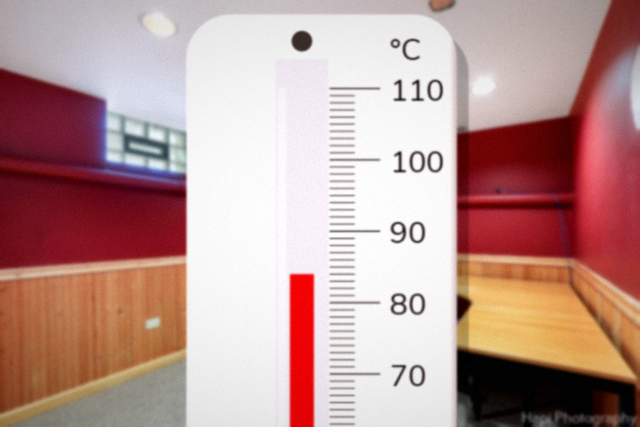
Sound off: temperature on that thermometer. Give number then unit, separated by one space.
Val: 84 °C
